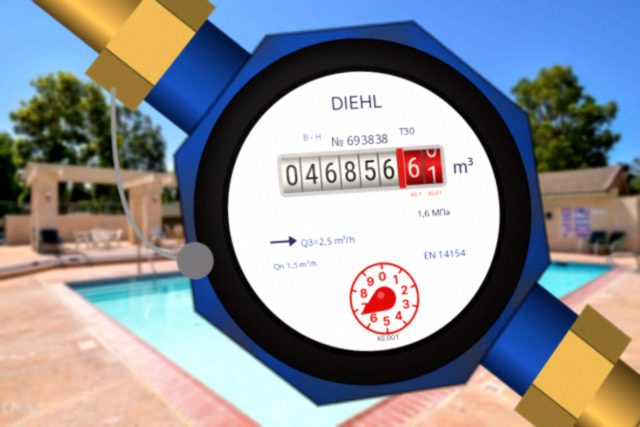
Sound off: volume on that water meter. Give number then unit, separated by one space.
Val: 46856.606 m³
